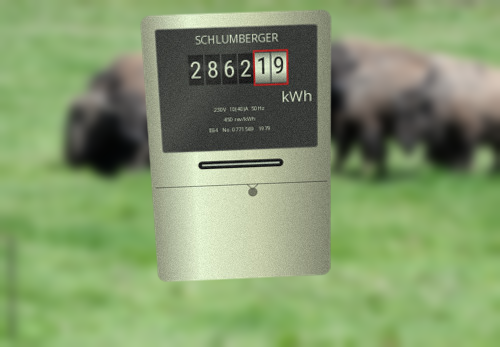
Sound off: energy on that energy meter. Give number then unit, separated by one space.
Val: 2862.19 kWh
